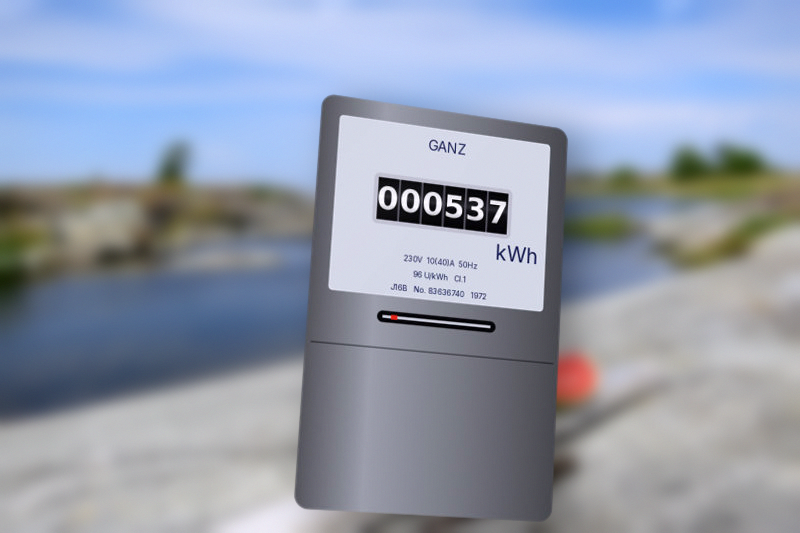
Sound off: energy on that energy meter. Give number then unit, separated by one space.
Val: 537 kWh
